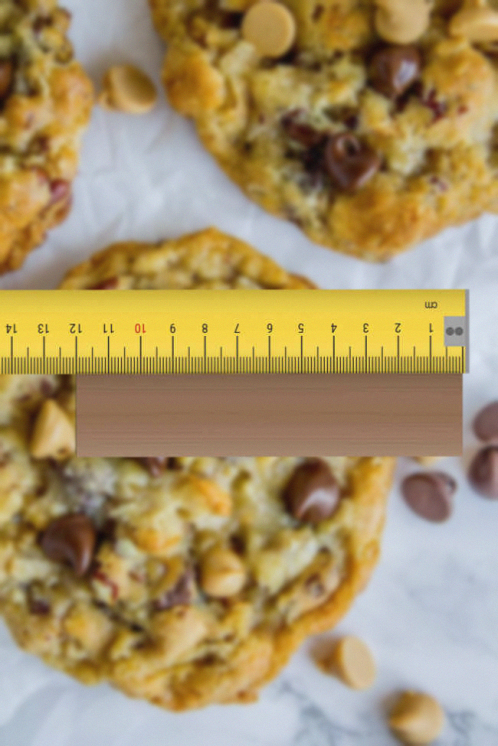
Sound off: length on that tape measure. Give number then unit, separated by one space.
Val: 12 cm
